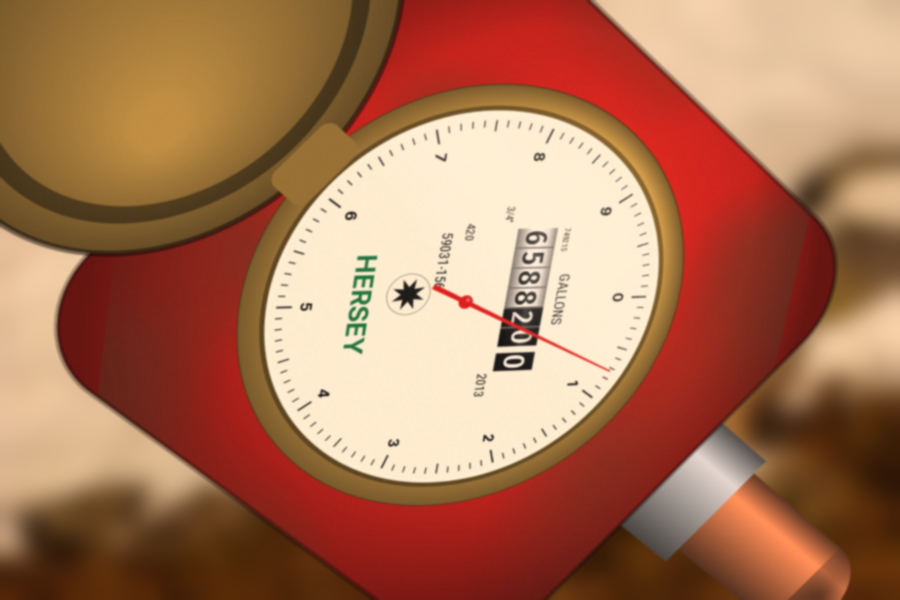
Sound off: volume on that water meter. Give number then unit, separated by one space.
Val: 6588200.7 gal
